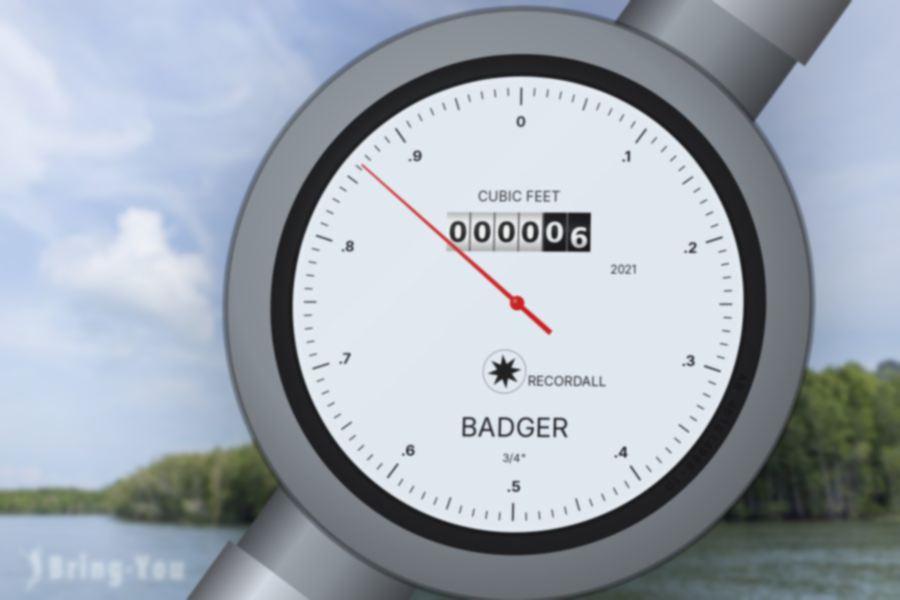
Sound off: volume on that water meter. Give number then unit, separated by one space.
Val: 5.86 ft³
